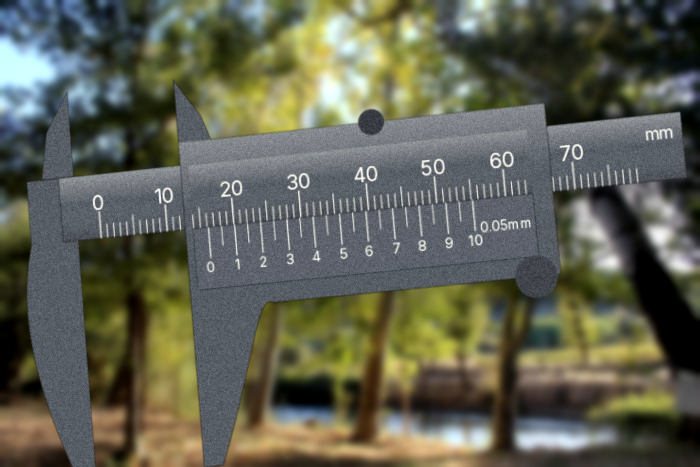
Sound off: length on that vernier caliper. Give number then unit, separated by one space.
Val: 16.2 mm
